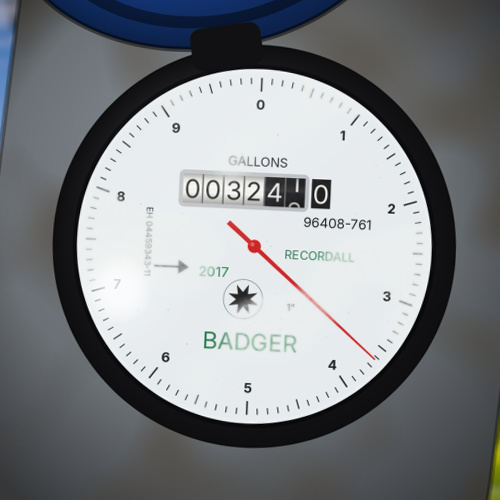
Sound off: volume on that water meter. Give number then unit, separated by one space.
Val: 32413.6 gal
